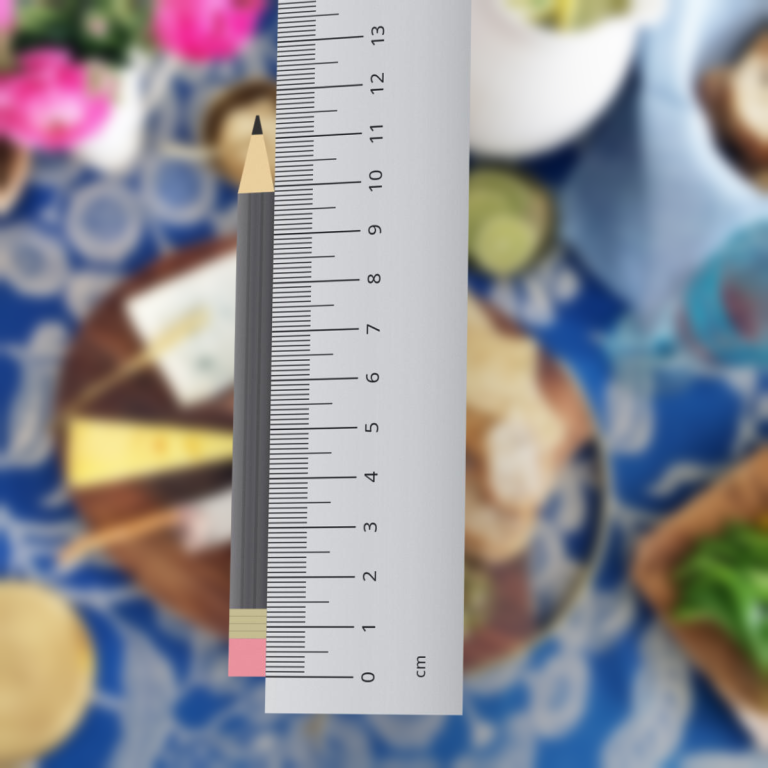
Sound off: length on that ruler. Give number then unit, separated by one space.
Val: 11.5 cm
